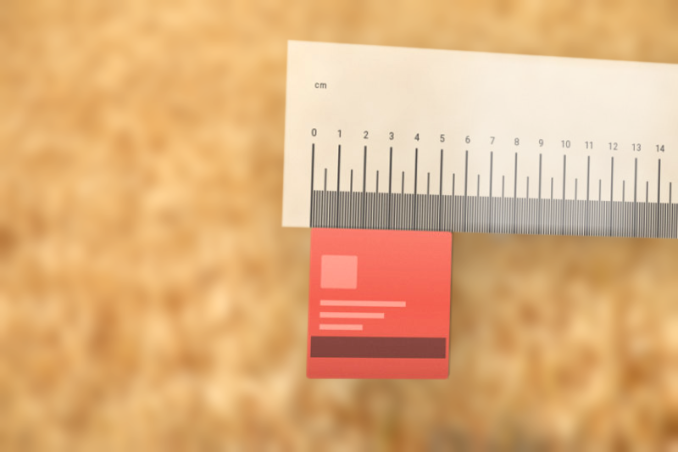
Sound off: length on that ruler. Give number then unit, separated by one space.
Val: 5.5 cm
